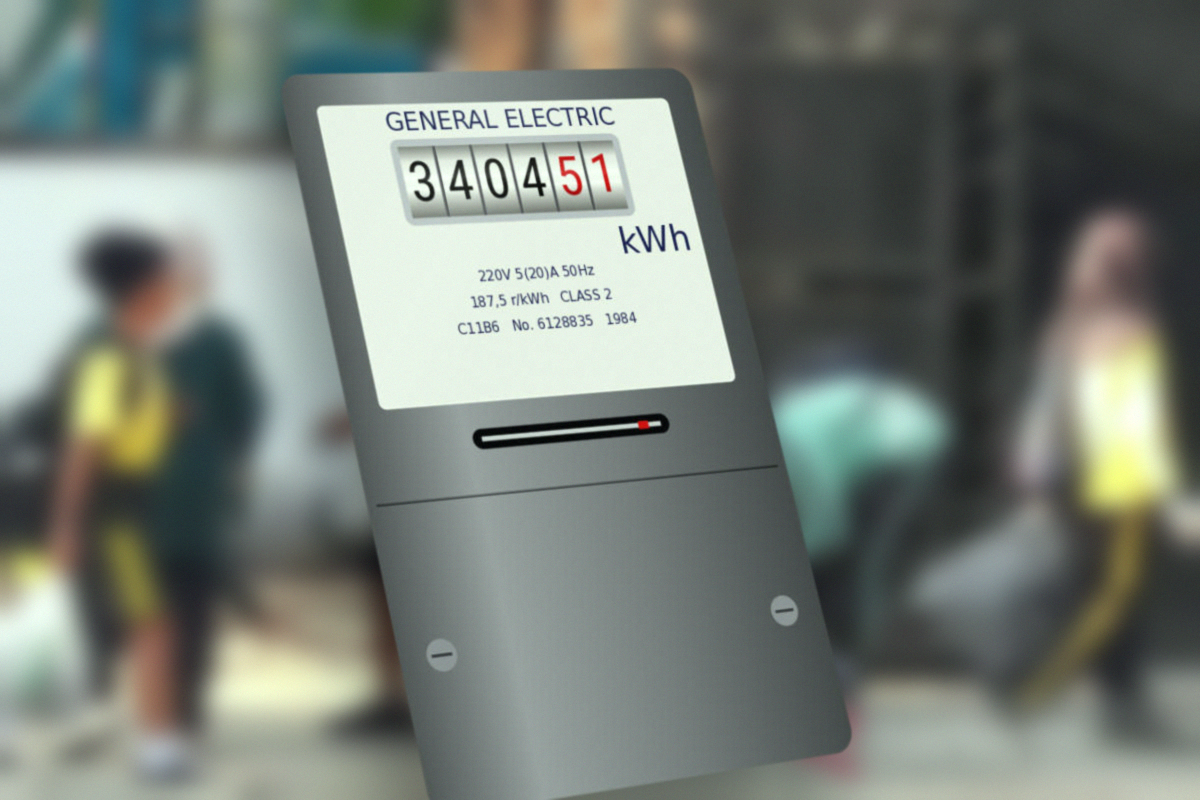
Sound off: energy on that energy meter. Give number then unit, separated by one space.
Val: 3404.51 kWh
